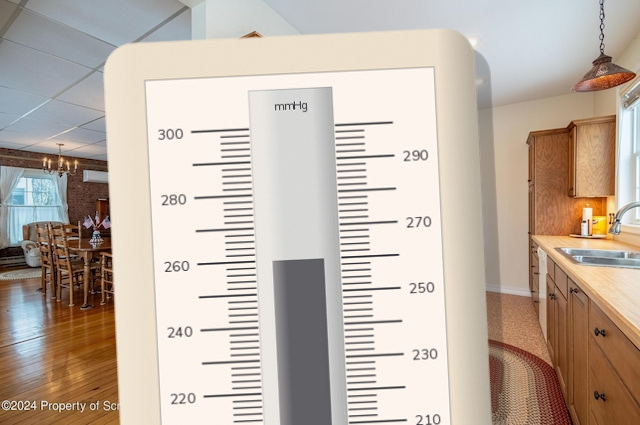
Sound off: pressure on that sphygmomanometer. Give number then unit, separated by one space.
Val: 260 mmHg
